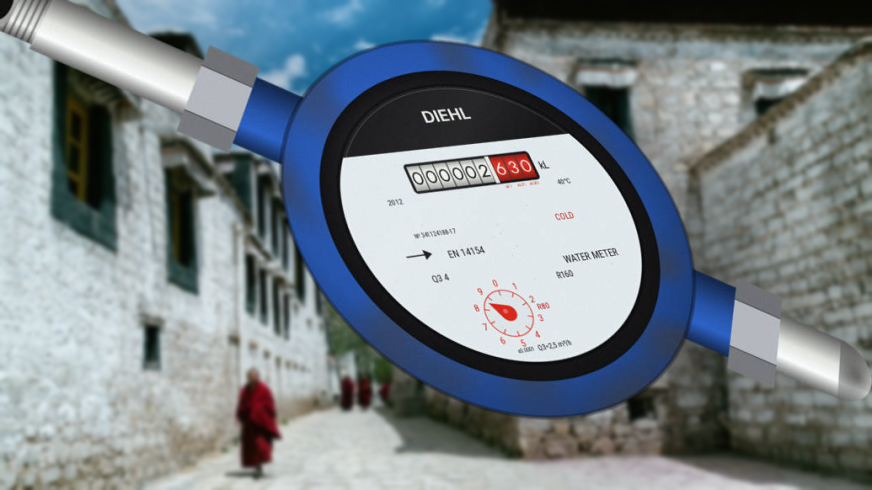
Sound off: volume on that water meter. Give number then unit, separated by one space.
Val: 2.6308 kL
